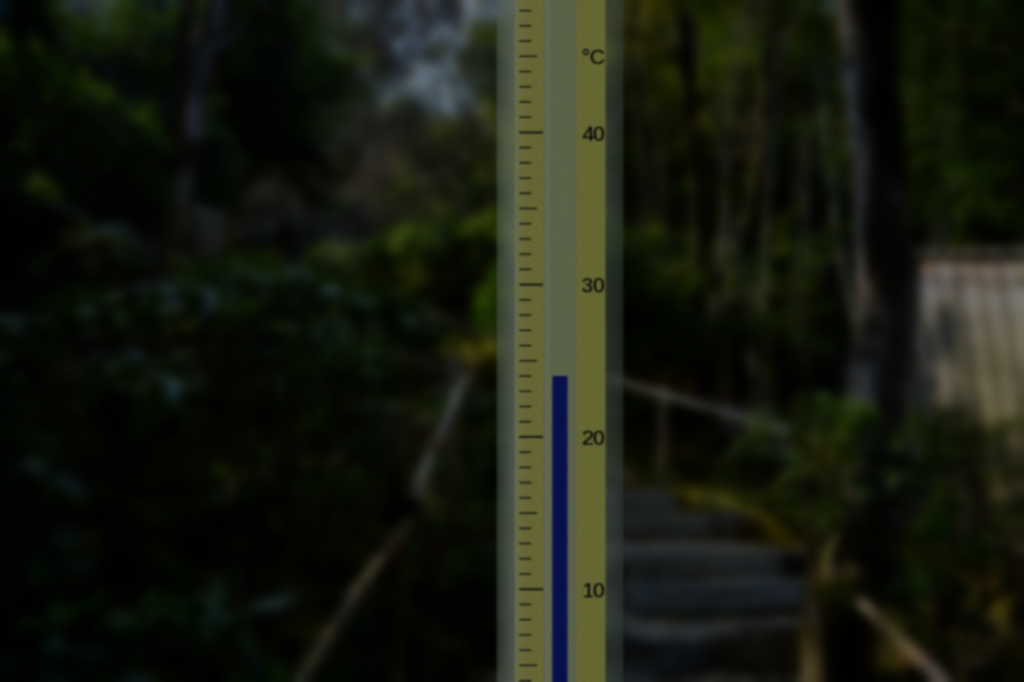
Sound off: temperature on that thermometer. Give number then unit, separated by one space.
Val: 24 °C
